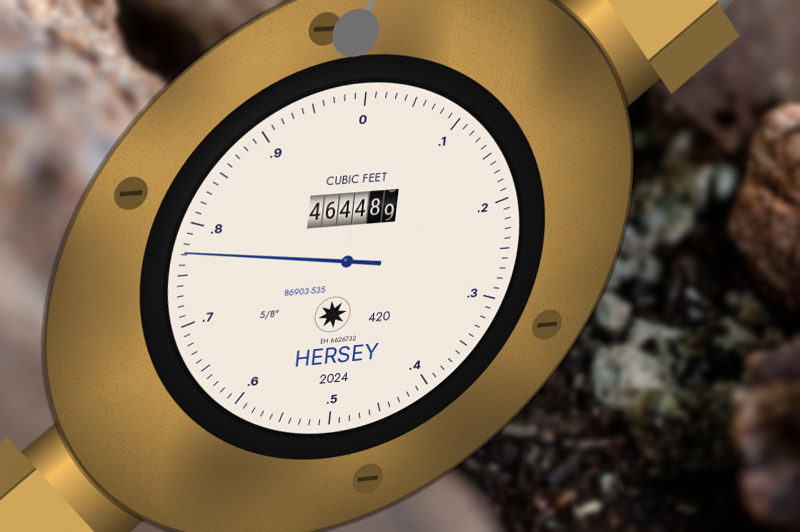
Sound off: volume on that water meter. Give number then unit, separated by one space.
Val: 464488.77 ft³
